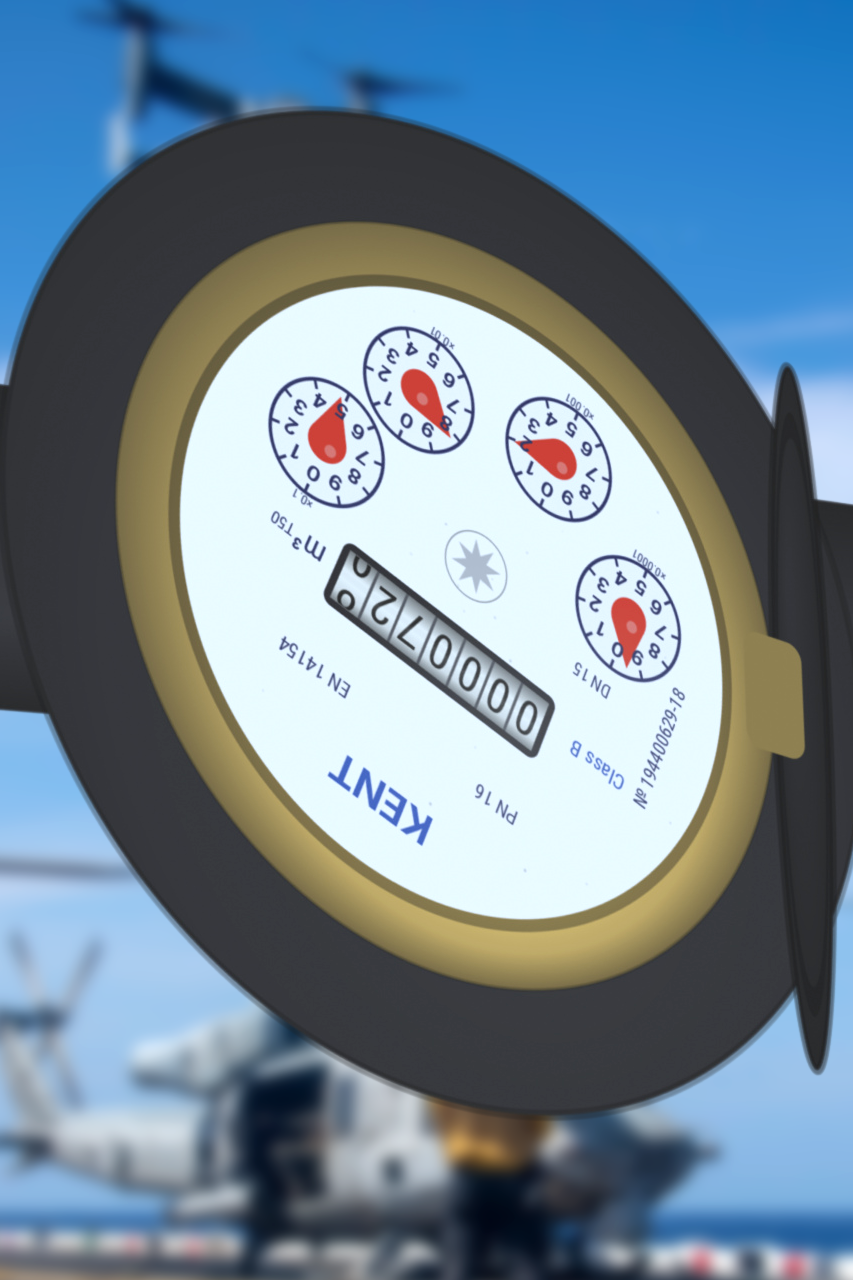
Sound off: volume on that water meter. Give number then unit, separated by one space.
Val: 728.4819 m³
